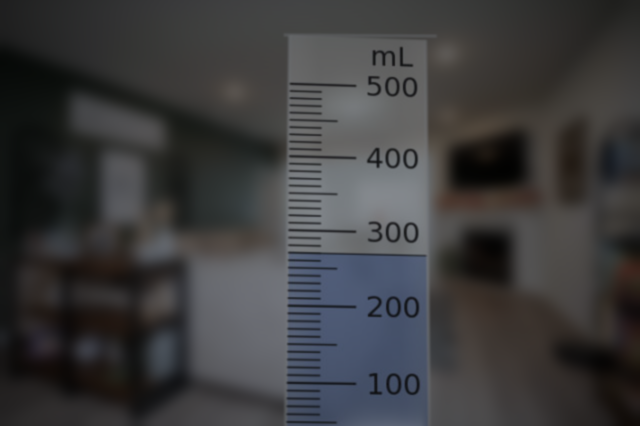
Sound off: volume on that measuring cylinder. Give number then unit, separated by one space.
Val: 270 mL
